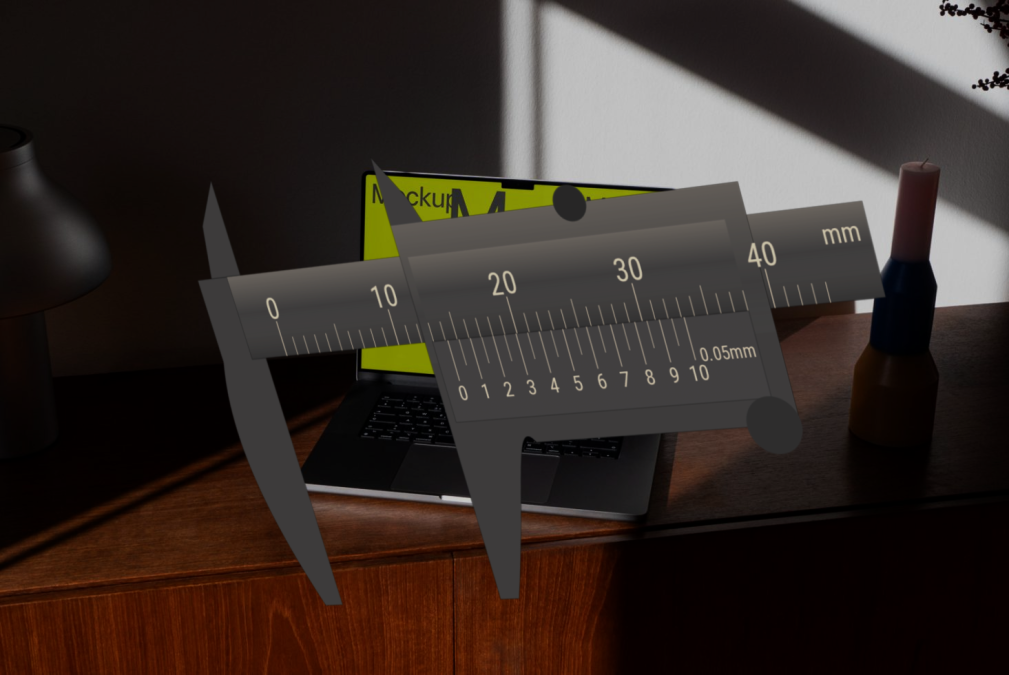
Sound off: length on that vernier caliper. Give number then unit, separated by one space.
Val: 14.2 mm
